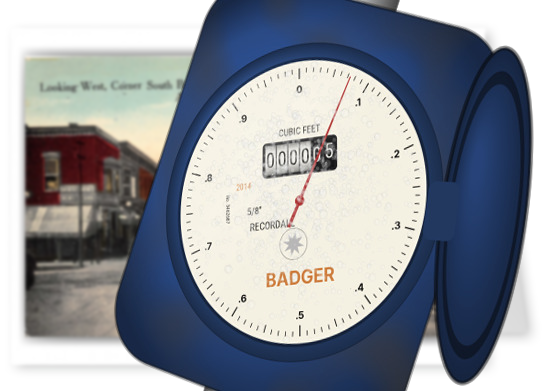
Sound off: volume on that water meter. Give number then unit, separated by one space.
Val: 5.07 ft³
